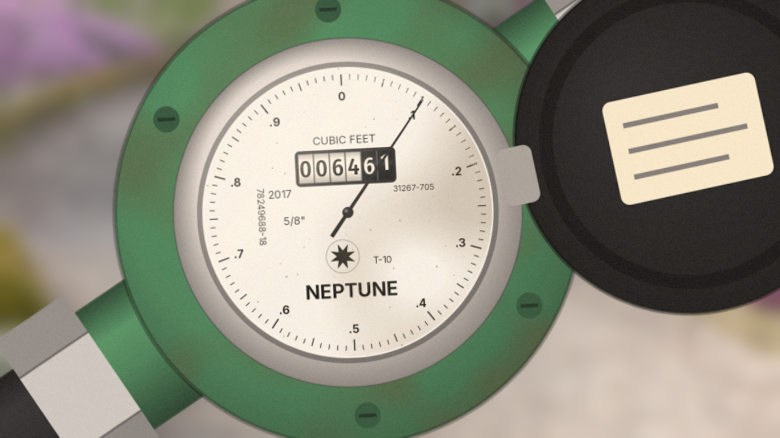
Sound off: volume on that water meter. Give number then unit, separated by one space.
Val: 6461.10 ft³
